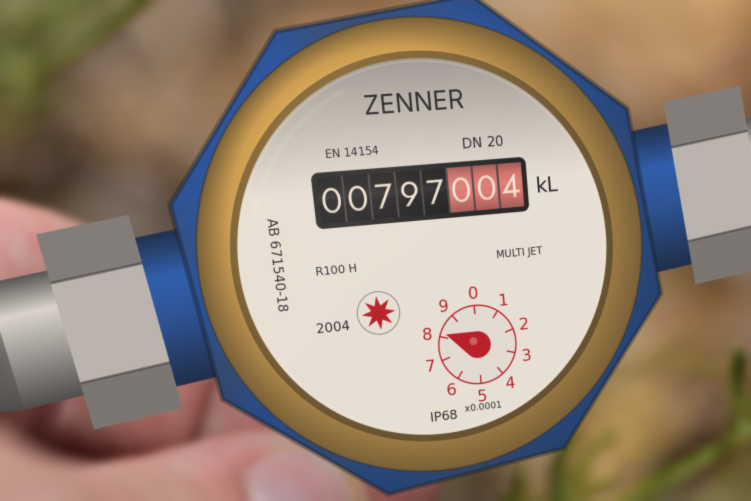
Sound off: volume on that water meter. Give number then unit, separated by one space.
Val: 797.0048 kL
